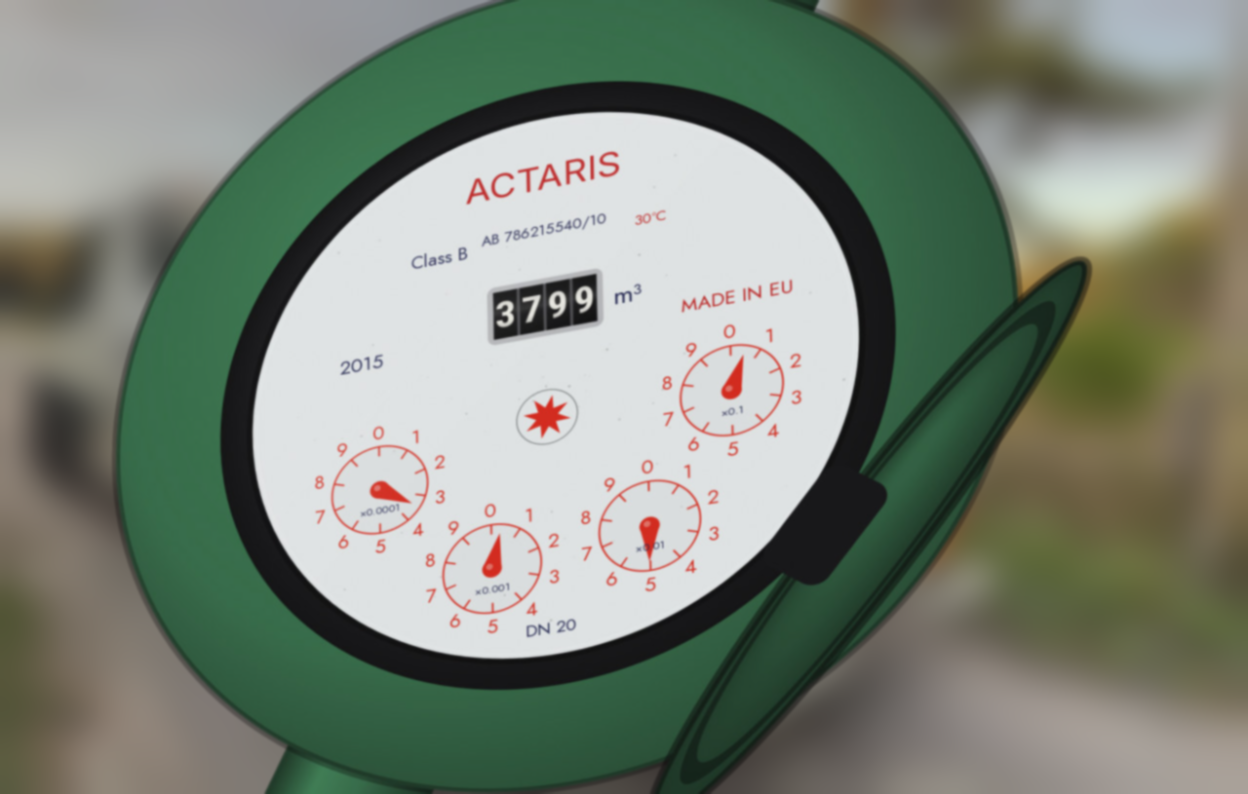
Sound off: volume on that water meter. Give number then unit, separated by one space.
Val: 3799.0503 m³
